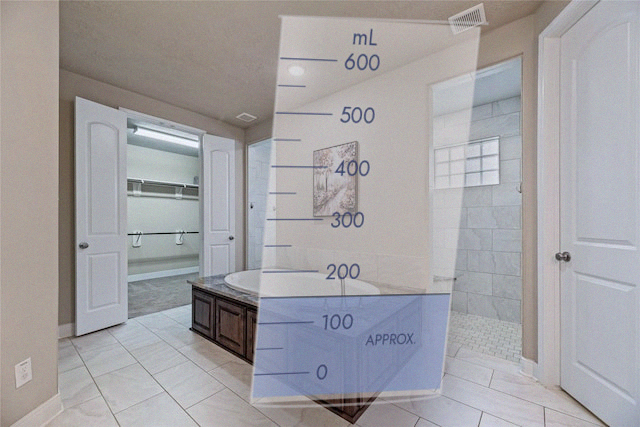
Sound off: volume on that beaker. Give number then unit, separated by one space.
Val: 150 mL
